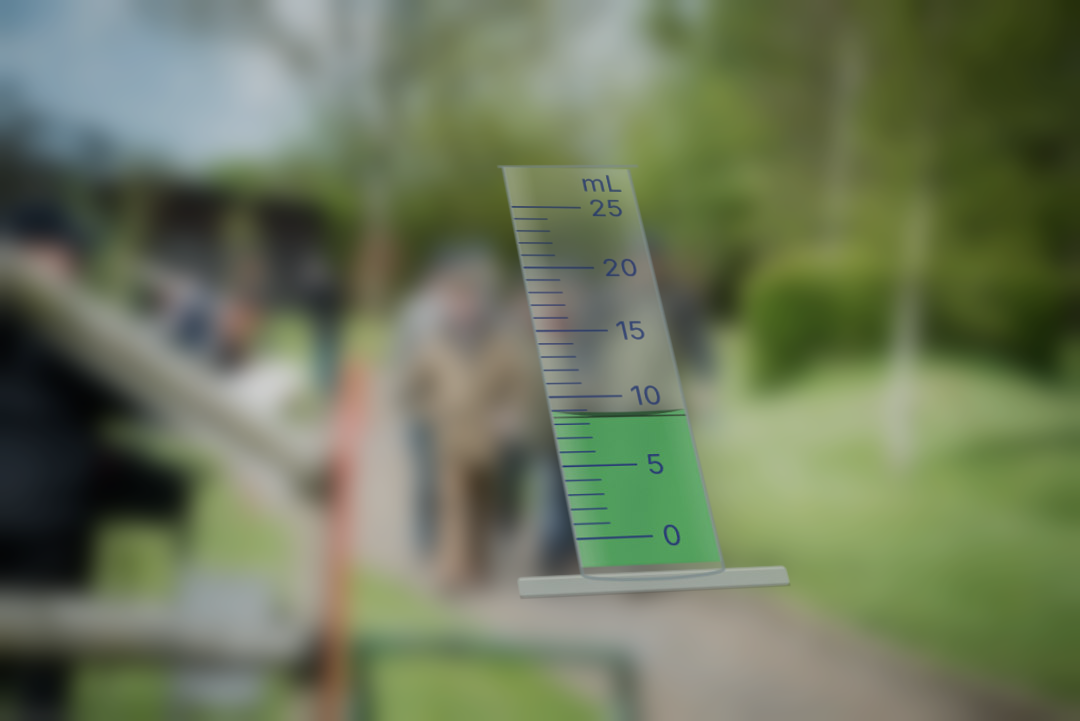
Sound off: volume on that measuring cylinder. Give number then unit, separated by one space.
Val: 8.5 mL
